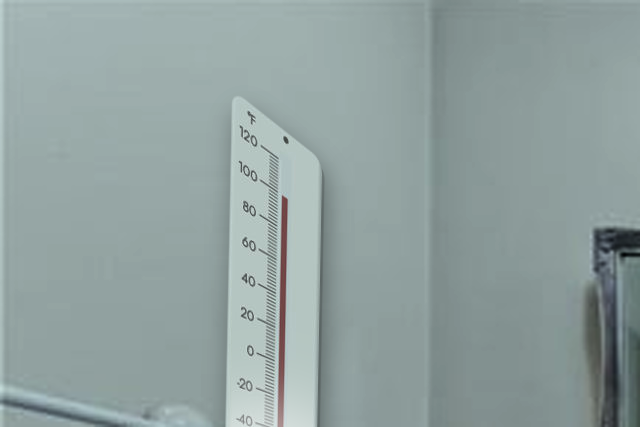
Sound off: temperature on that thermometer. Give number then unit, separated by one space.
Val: 100 °F
